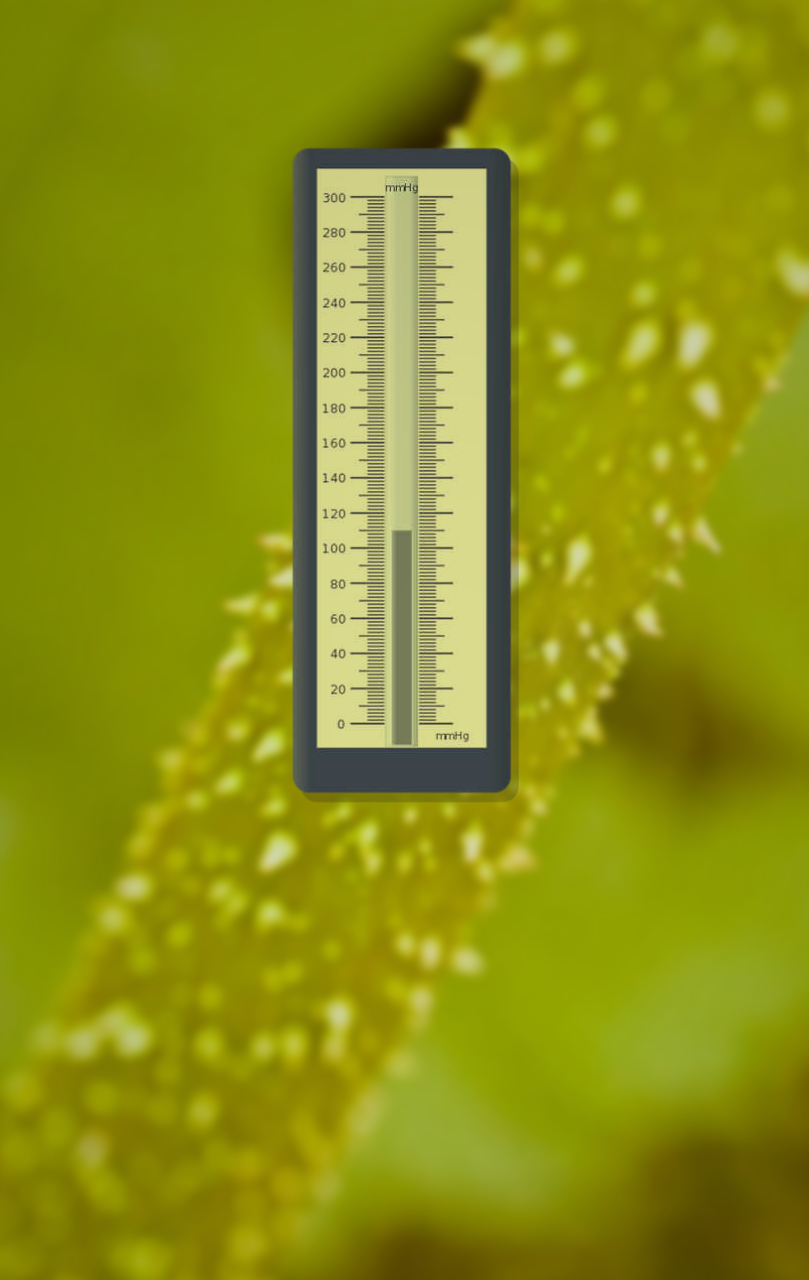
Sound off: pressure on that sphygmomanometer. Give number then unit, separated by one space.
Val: 110 mmHg
